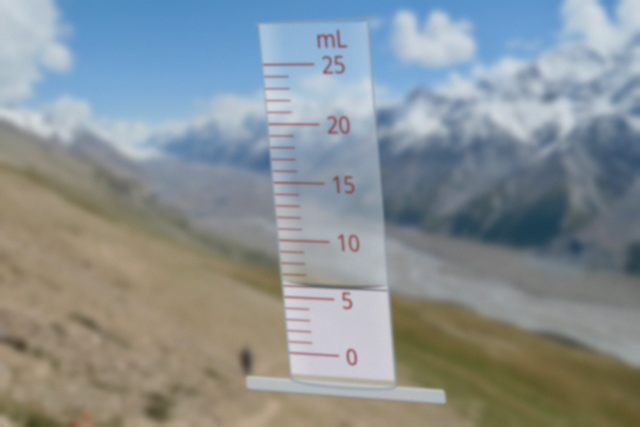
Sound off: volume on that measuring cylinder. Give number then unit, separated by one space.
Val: 6 mL
